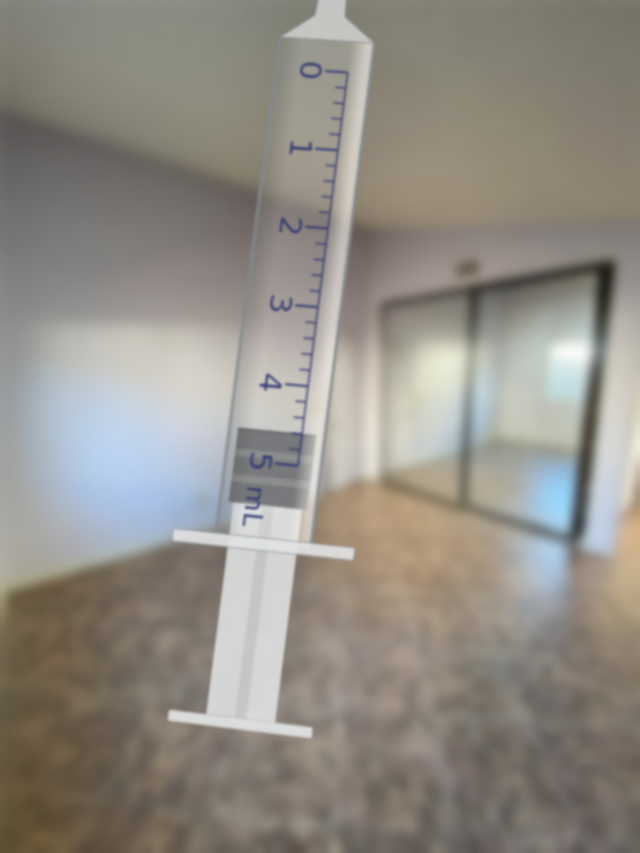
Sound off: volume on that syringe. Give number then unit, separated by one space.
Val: 4.6 mL
